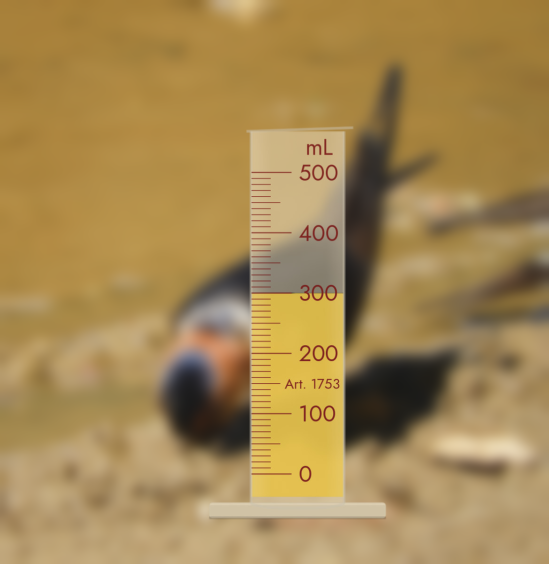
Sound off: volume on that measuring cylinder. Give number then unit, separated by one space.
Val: 300 mL
